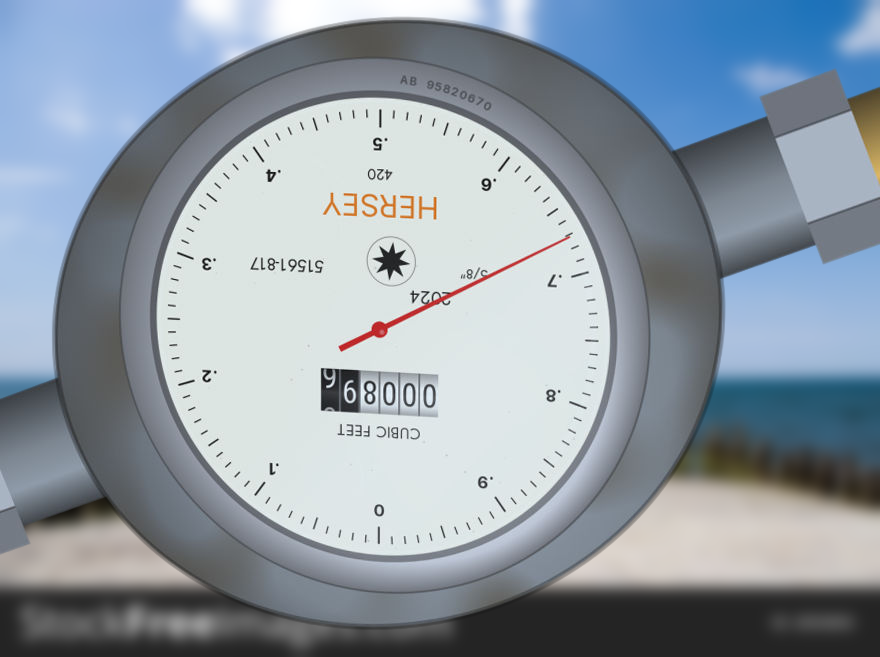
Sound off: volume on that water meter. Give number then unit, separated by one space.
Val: 895.67 ft³
